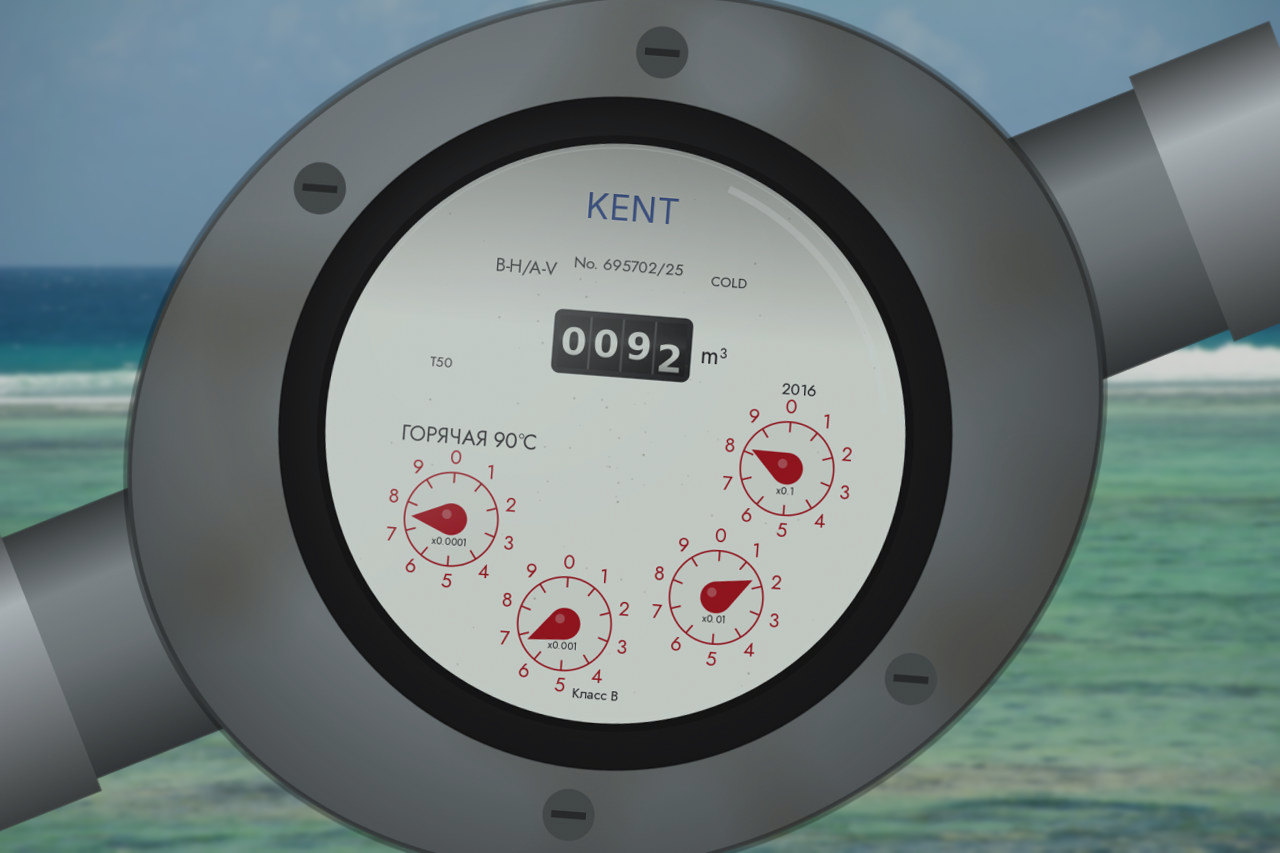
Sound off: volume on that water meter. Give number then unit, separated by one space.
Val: 91.8167 m³
